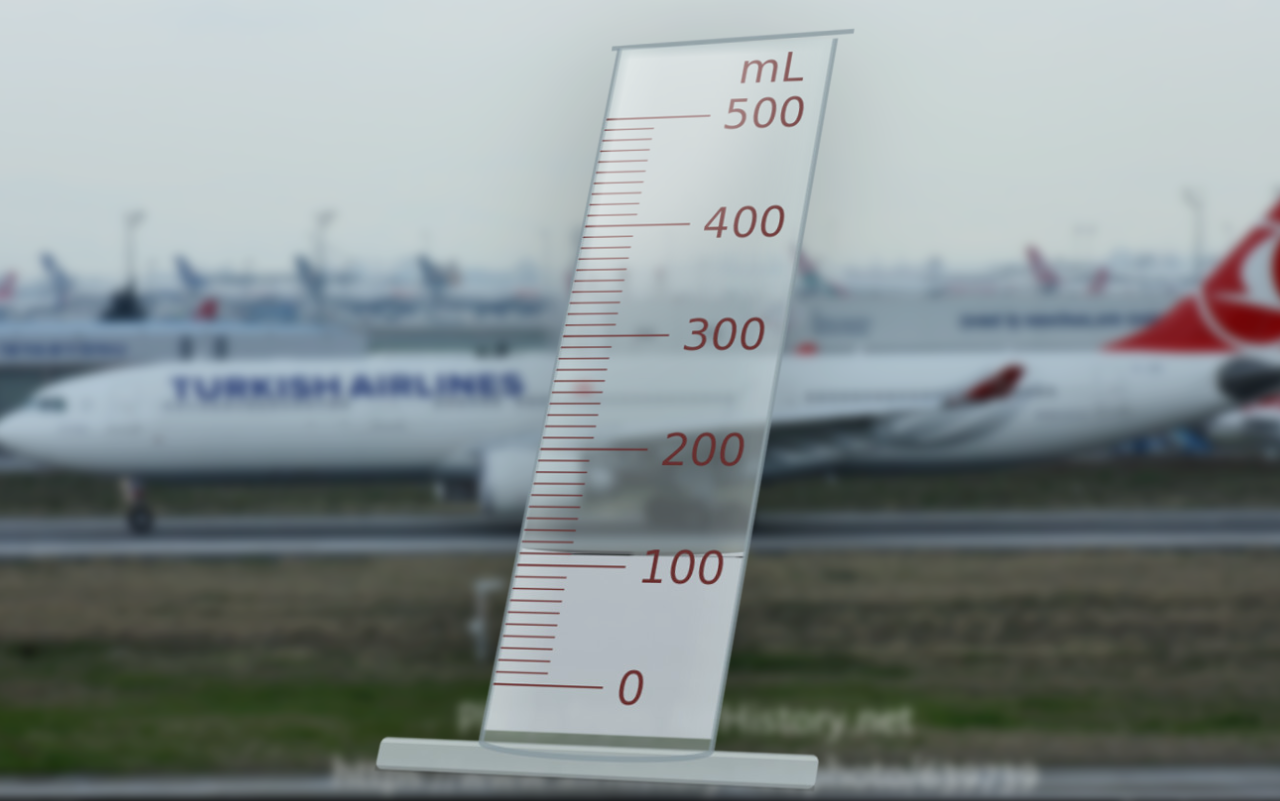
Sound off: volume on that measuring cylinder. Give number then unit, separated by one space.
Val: 110 mL
